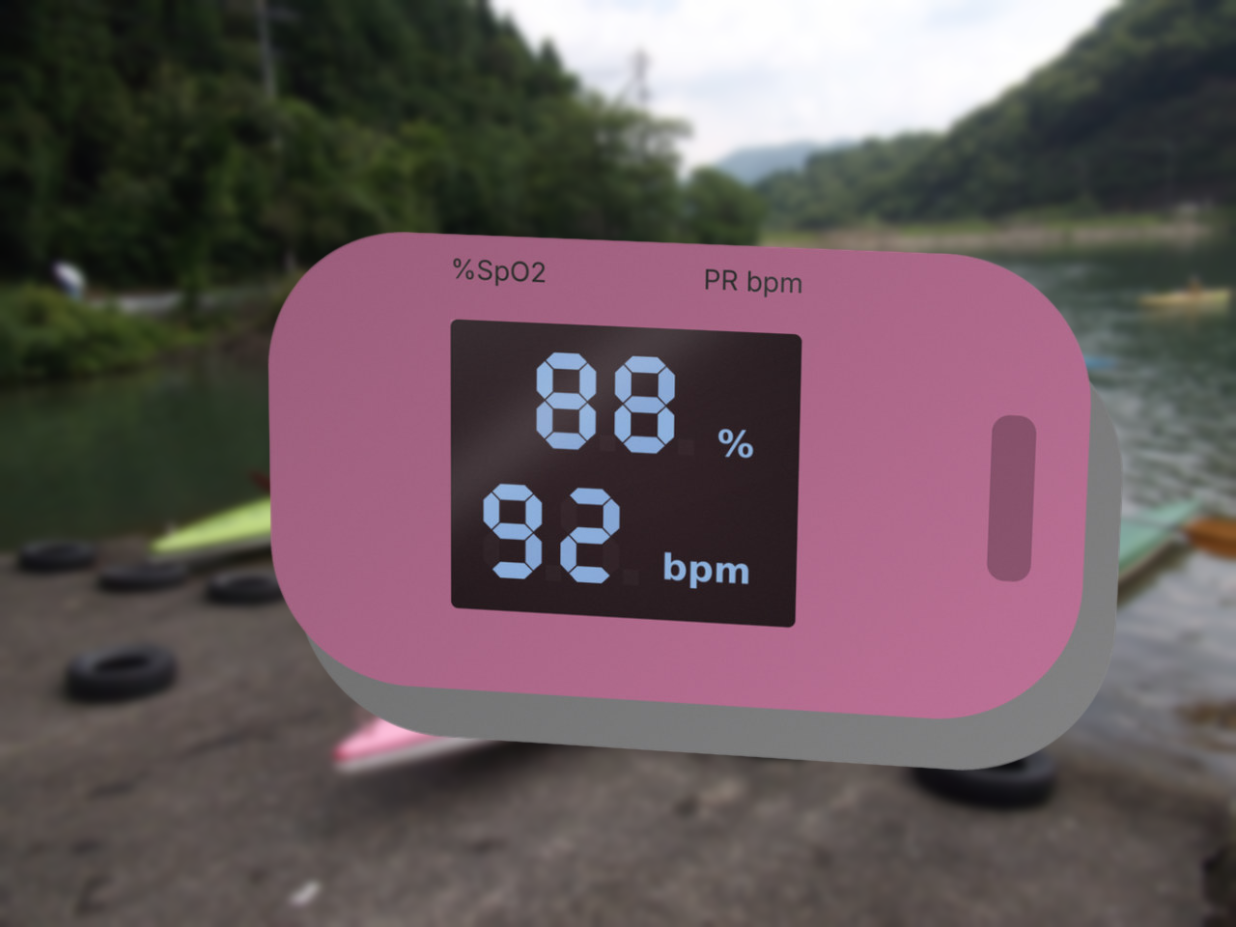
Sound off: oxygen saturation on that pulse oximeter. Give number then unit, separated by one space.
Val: 88 %
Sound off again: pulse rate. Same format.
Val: 92 bpm
